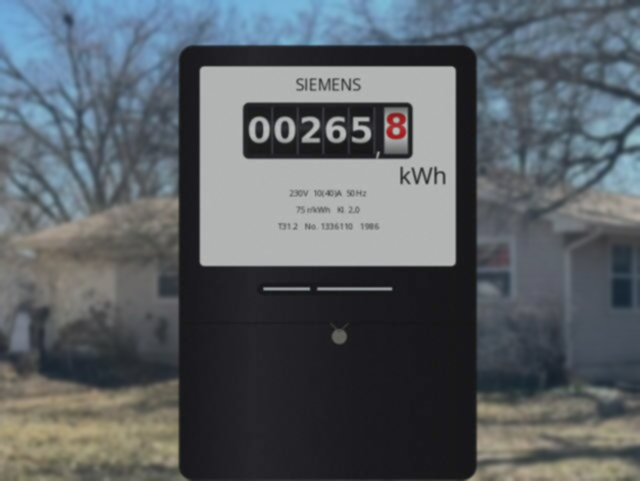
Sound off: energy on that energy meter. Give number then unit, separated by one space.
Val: 265.8 kWh
